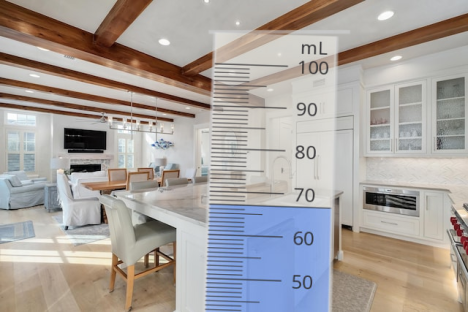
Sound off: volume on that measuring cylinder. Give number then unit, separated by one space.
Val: 67 mL
